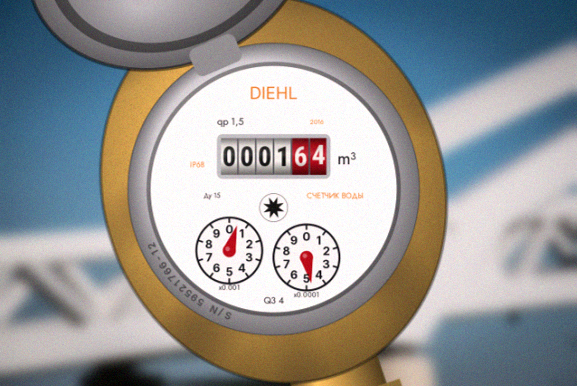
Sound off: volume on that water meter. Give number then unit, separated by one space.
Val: 1.6404 m³
